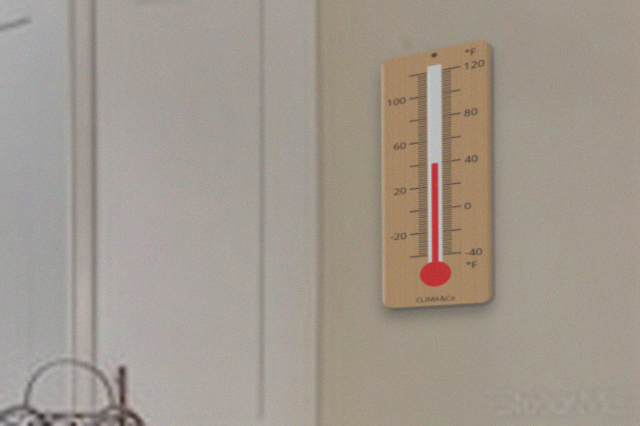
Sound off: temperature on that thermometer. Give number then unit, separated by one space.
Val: 40 °F
